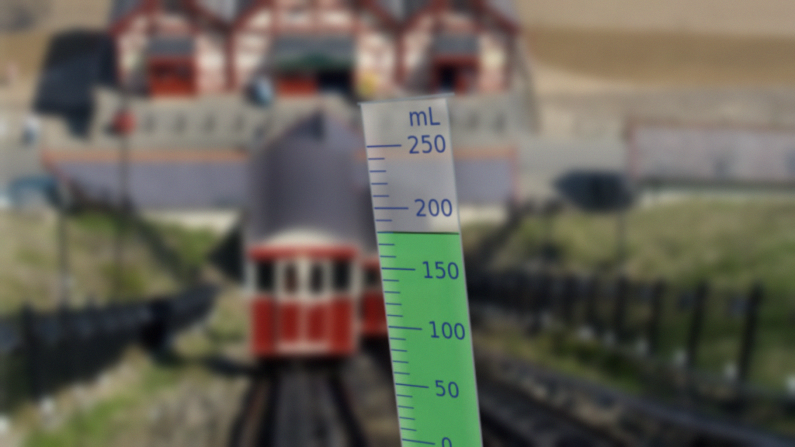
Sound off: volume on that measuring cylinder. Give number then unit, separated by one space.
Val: 180 mL
